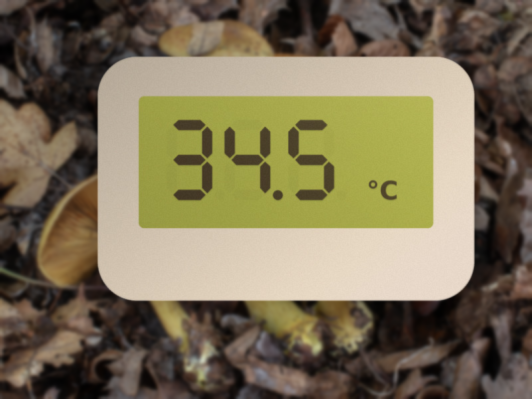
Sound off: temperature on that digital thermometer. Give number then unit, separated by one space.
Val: 34.5 °C
